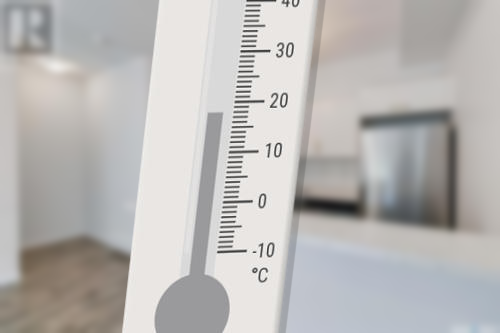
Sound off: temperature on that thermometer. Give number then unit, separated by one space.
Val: 18 °C
